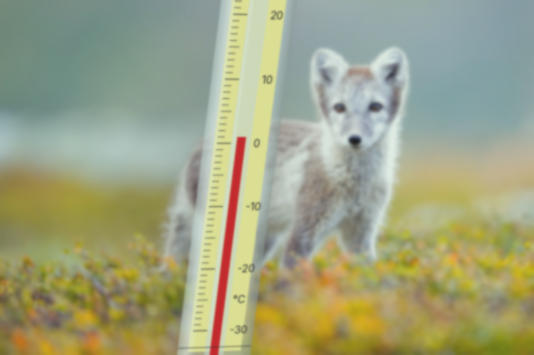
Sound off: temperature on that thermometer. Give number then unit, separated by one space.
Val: 1 °C
